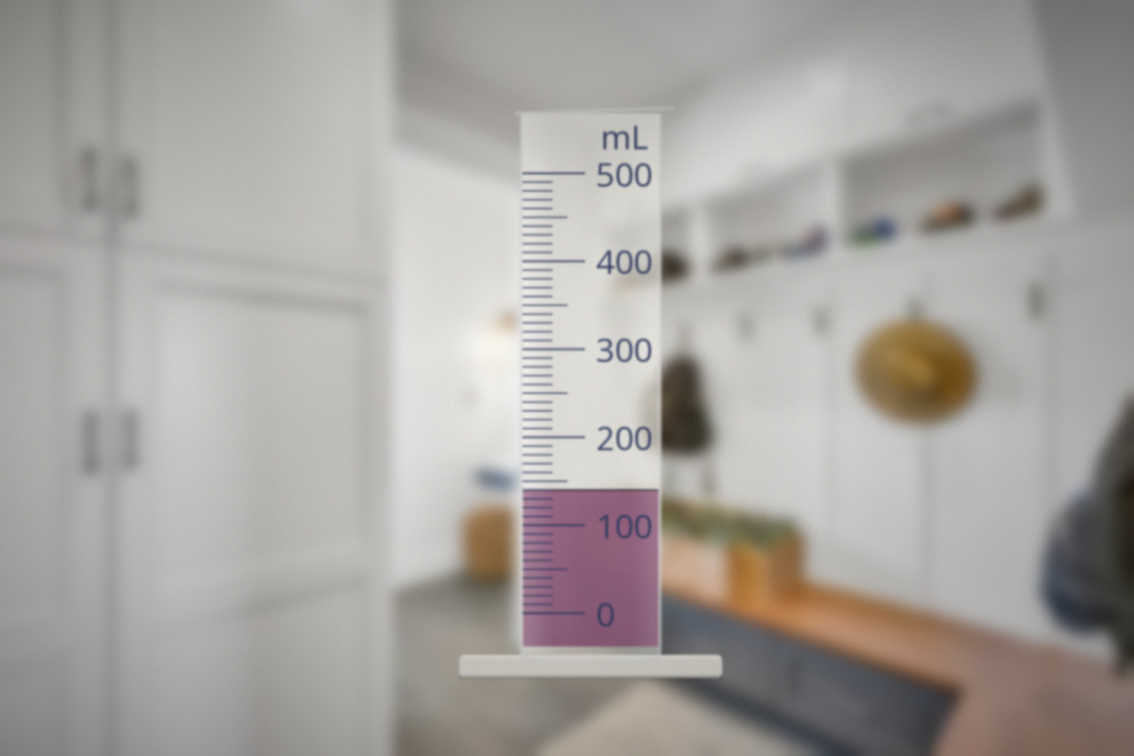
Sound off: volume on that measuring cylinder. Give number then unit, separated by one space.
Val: 140 mL
